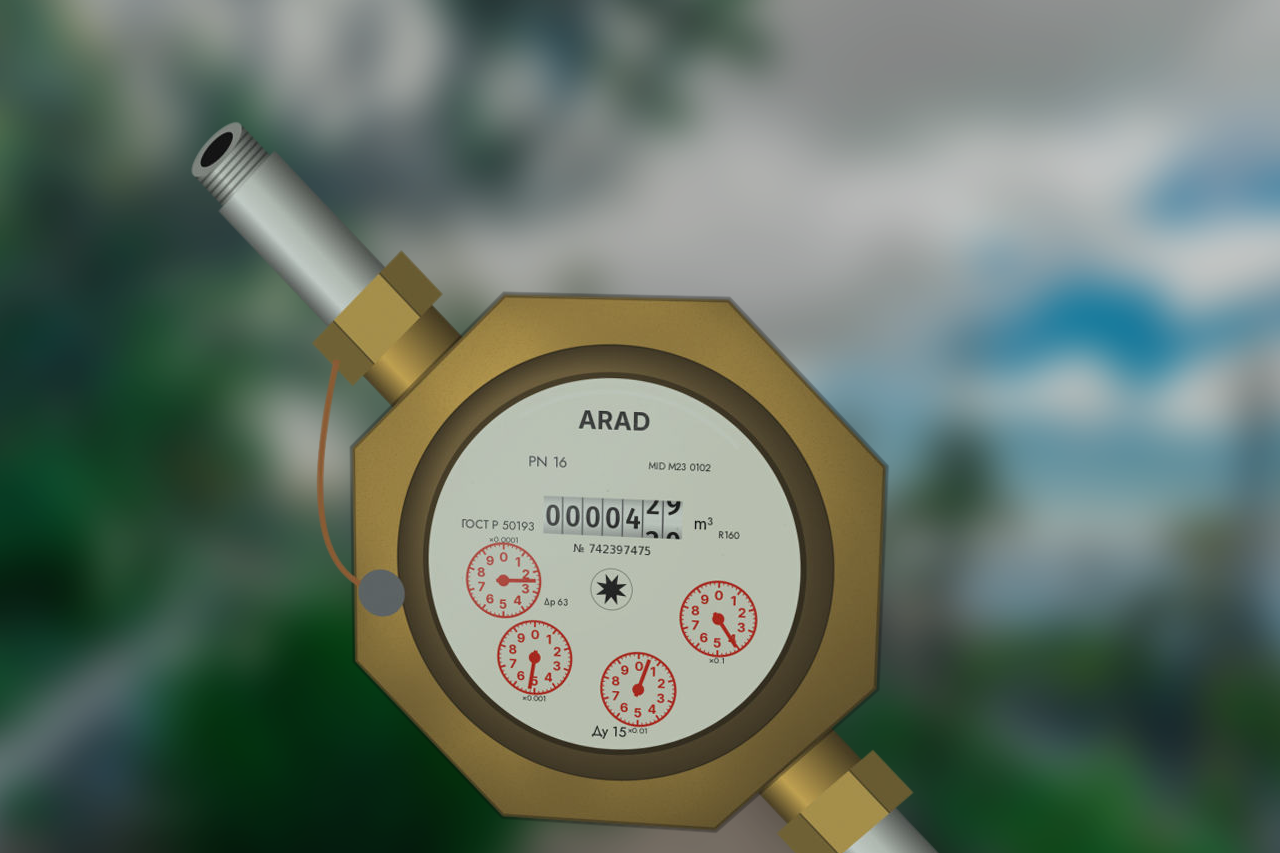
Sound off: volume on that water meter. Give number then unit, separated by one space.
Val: 429.4052 m³
